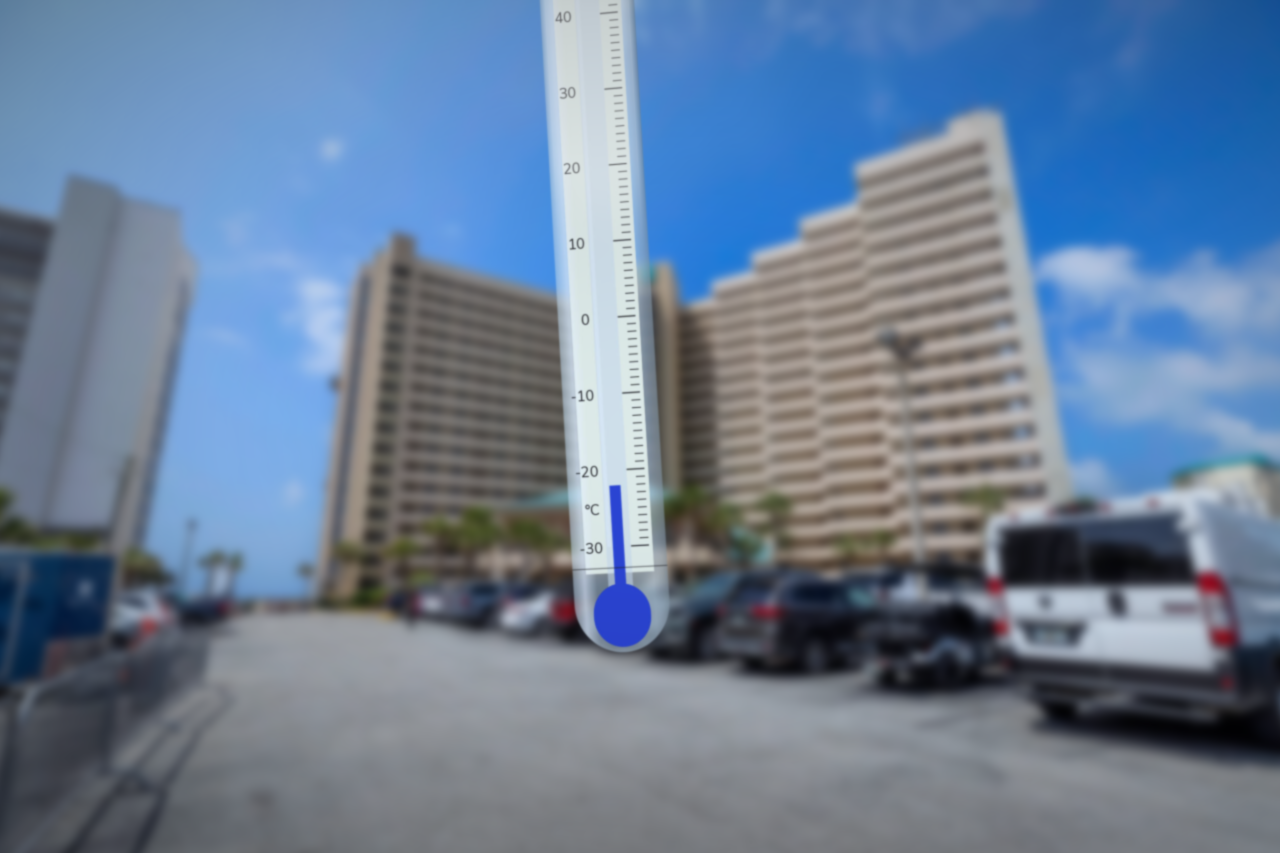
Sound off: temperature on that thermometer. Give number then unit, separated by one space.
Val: -22 °C
